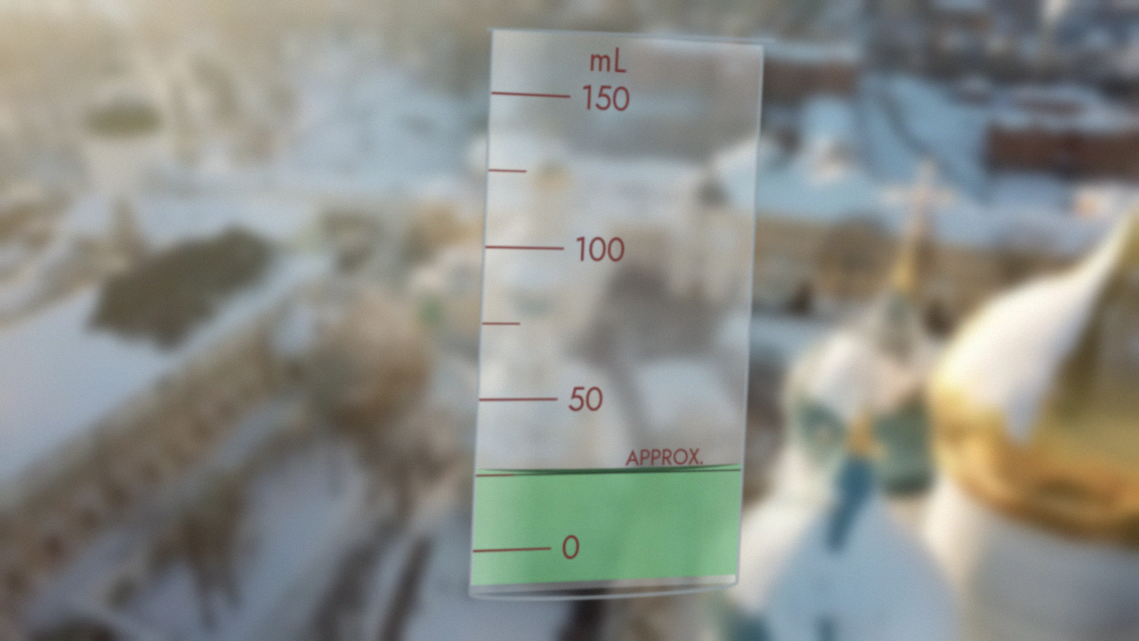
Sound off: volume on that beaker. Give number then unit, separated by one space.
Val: 25 mL
